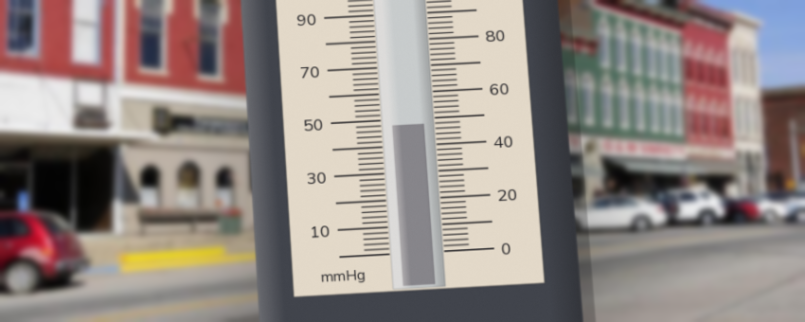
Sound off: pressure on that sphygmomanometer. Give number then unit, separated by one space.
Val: 48 mmHg
